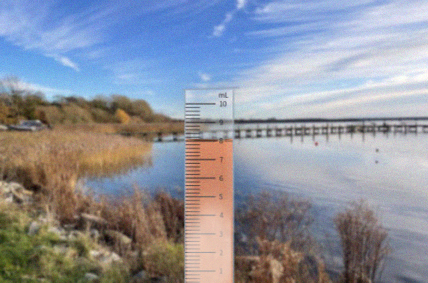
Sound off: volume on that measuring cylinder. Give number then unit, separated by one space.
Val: 8 mL
